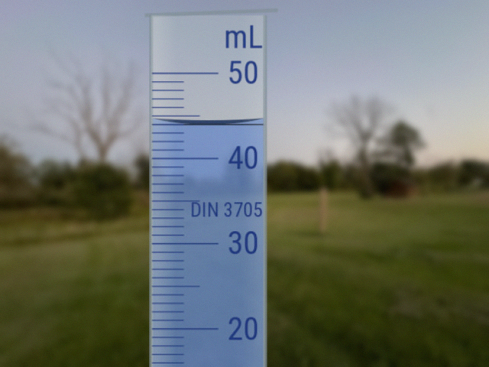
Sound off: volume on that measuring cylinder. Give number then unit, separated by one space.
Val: 44 mL
